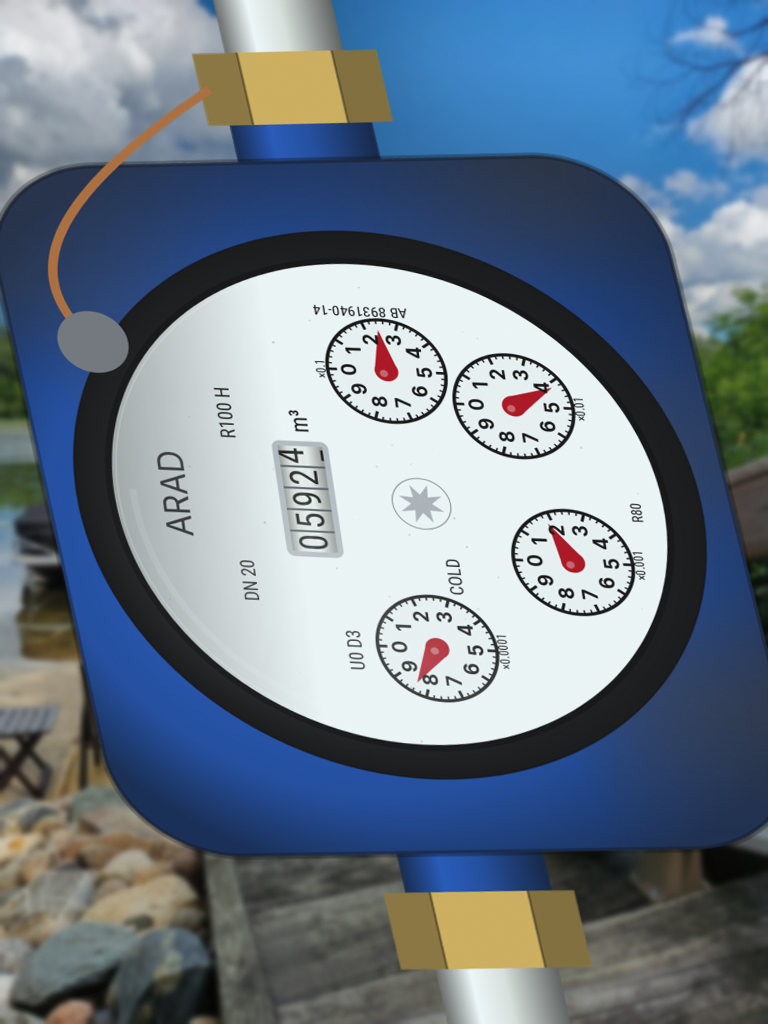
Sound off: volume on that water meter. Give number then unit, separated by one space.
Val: 5924.2418 m³
